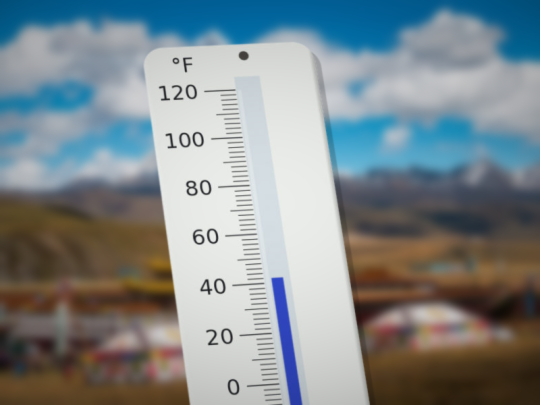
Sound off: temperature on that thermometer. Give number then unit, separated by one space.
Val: 42 °F
